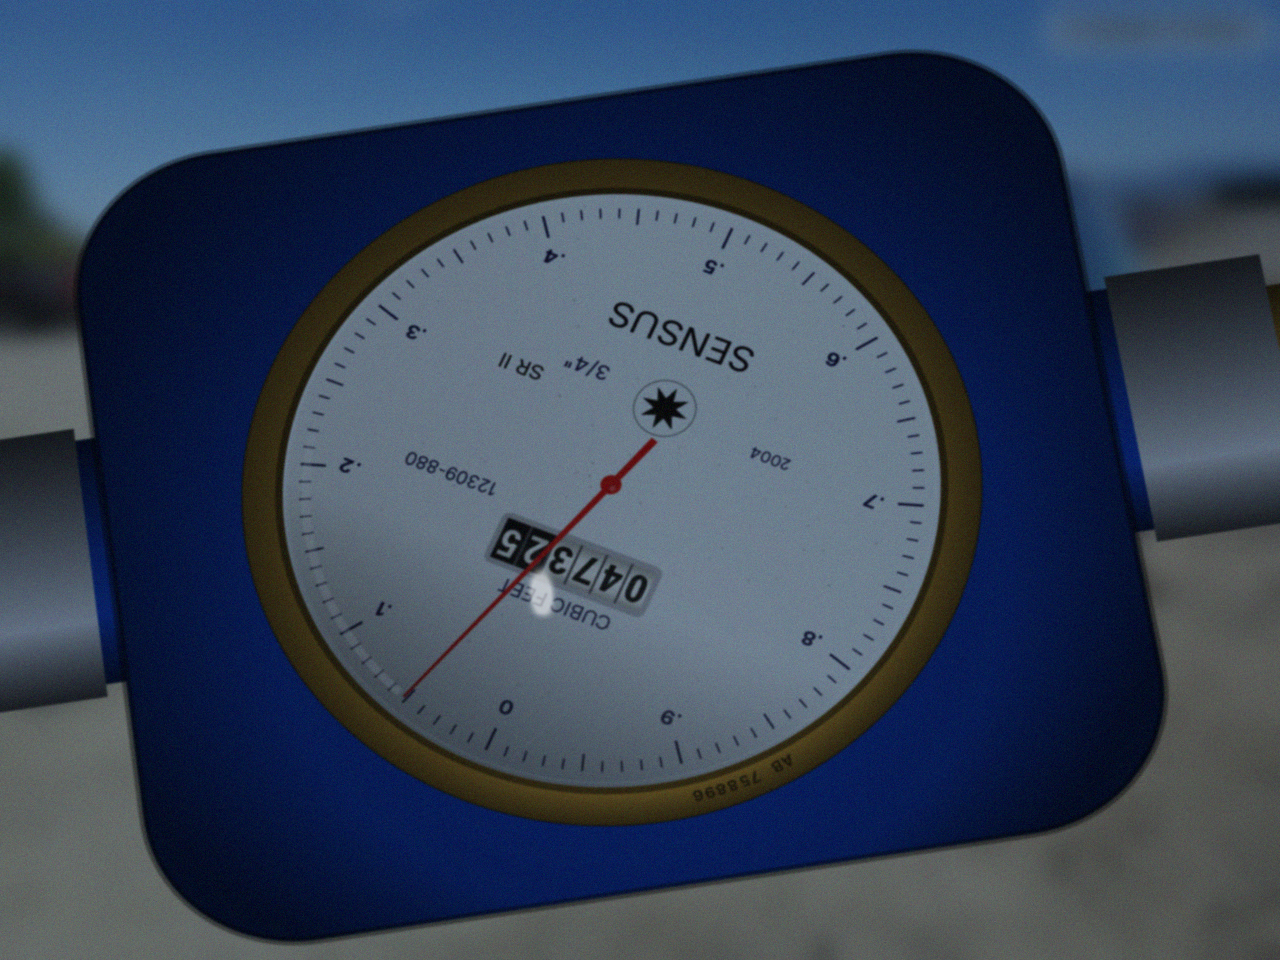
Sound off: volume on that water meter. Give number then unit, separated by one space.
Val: 47325.05 ft³
